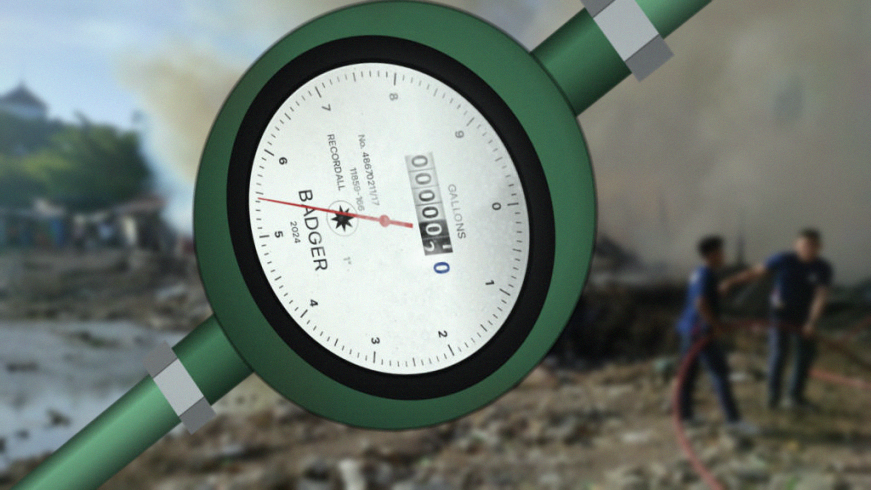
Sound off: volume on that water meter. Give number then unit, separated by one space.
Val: 15.4 gal
